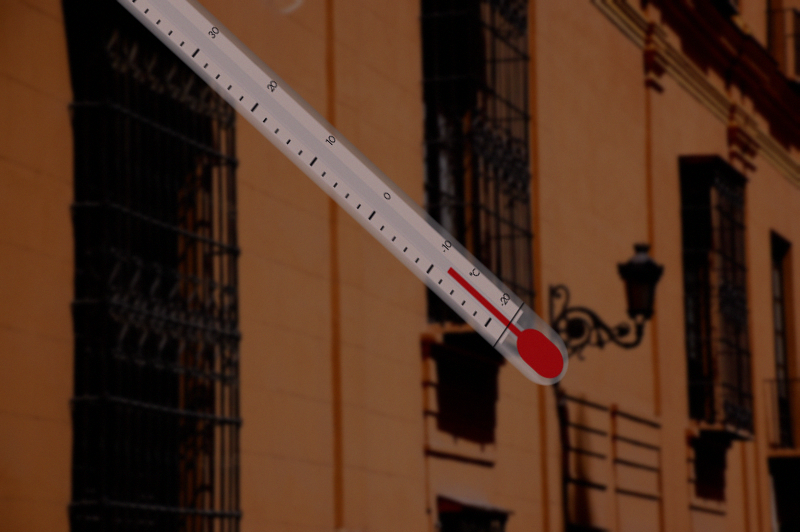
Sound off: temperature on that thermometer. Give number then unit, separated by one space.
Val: -12 °C
